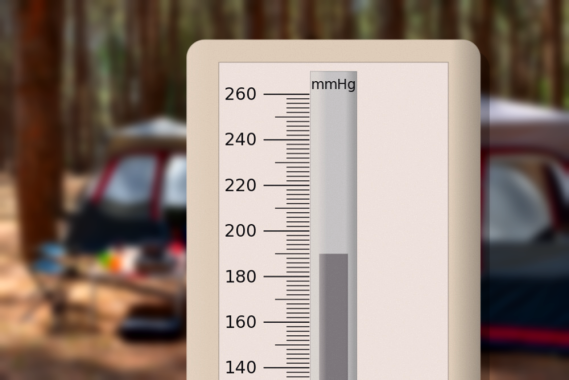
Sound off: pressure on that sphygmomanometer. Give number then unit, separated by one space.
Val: 190 mmHg
